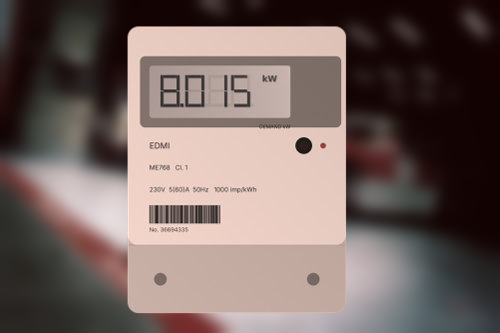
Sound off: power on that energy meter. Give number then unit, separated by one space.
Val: 8.015 kW
